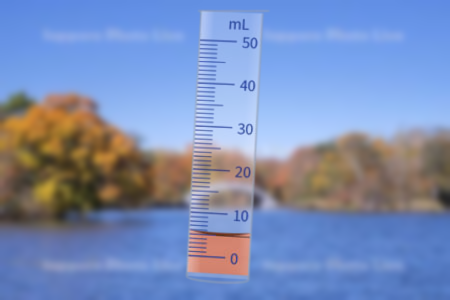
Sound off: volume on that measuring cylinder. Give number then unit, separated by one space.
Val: 5 mL
